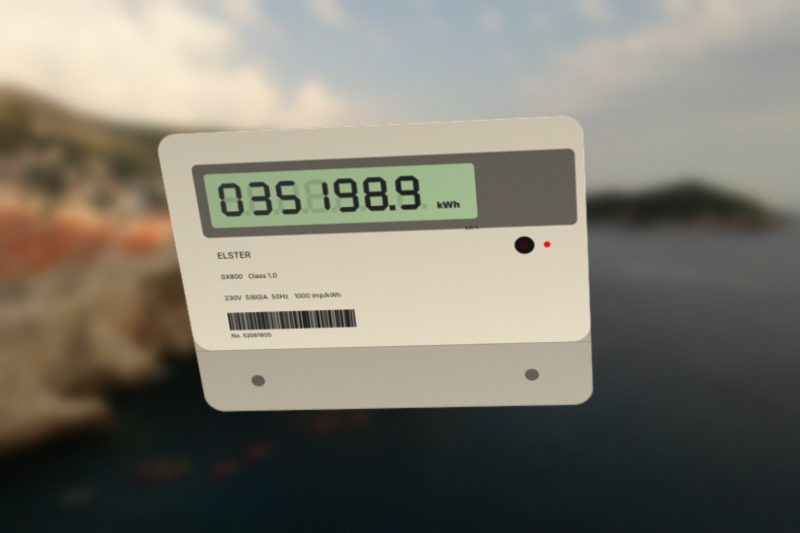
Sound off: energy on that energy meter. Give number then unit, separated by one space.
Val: 35198.9 kWh
